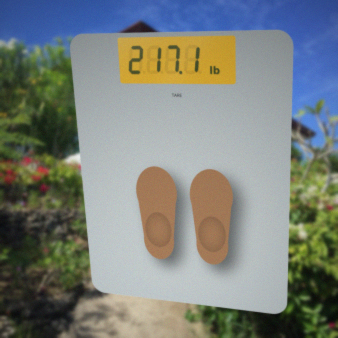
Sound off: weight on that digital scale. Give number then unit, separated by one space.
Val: 217.1 lb
